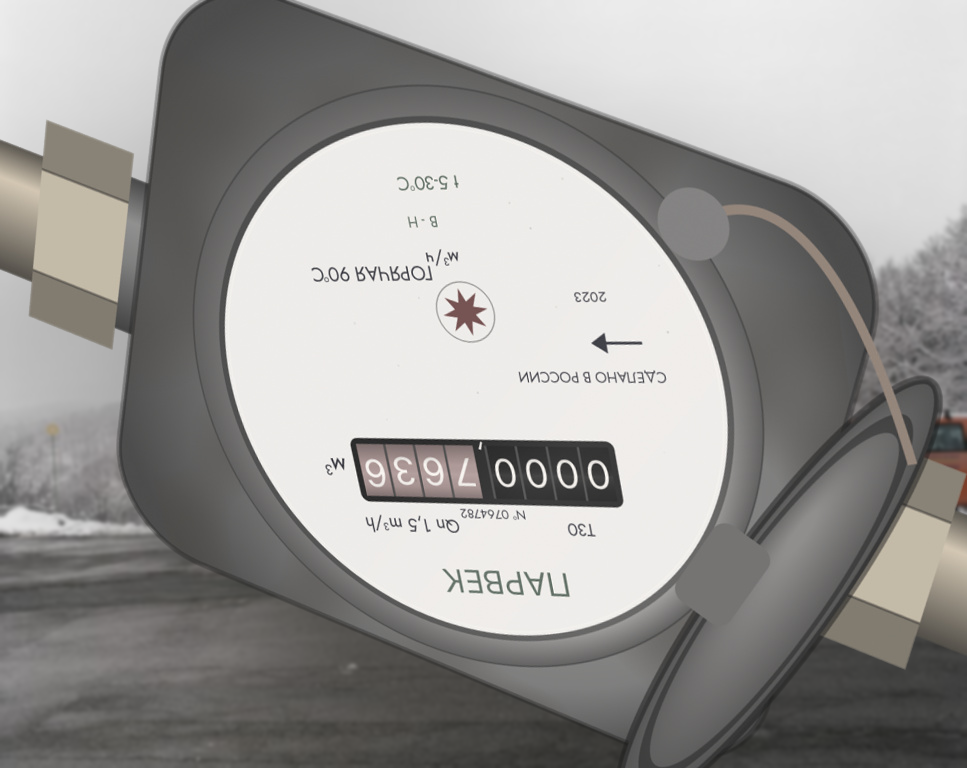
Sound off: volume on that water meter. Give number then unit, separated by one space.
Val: 0.7636 m³
